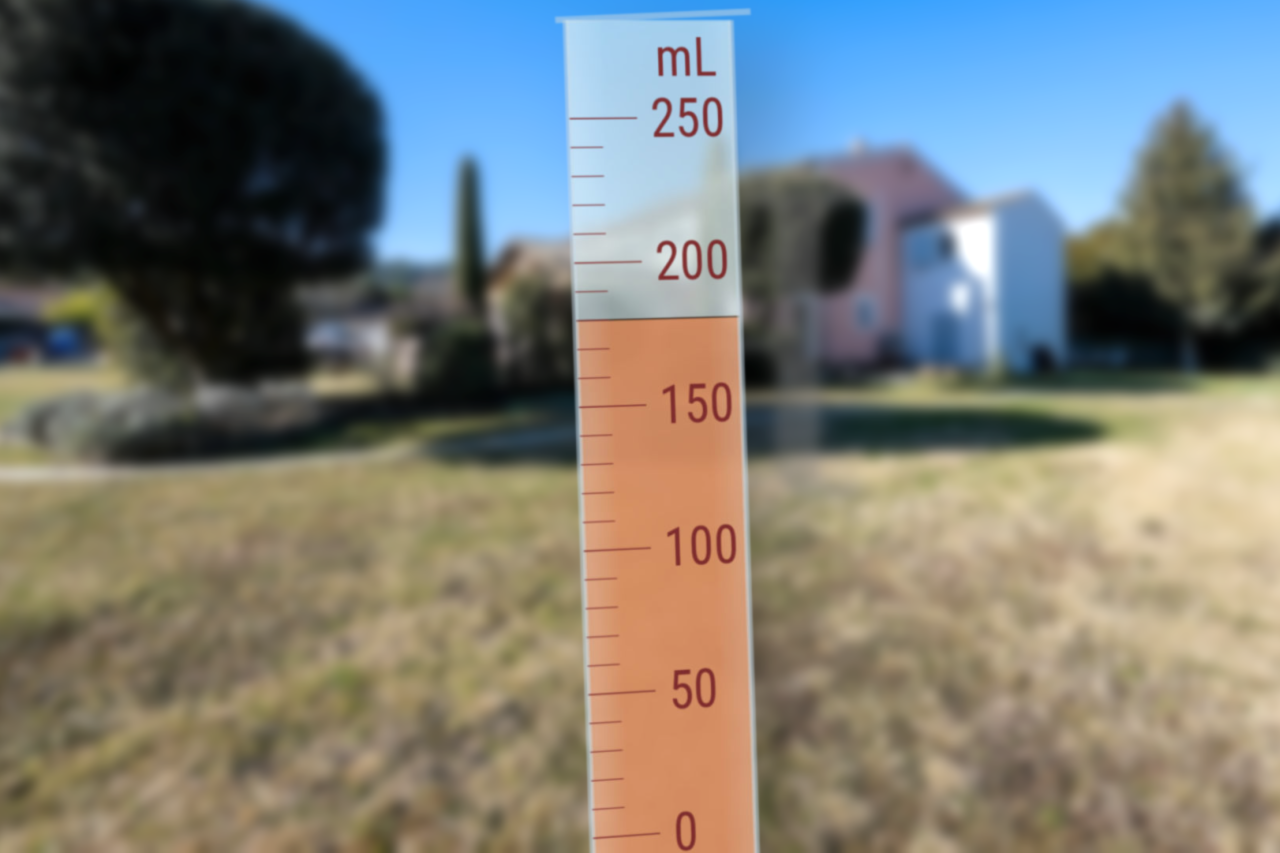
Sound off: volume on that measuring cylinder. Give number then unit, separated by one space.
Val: 180 mL
